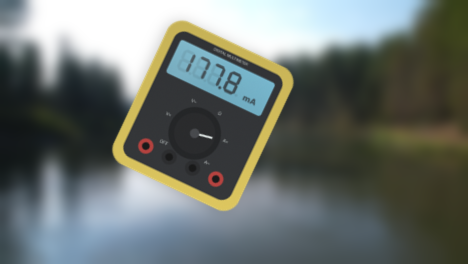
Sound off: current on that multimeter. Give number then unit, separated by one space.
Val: 177.8 mA
